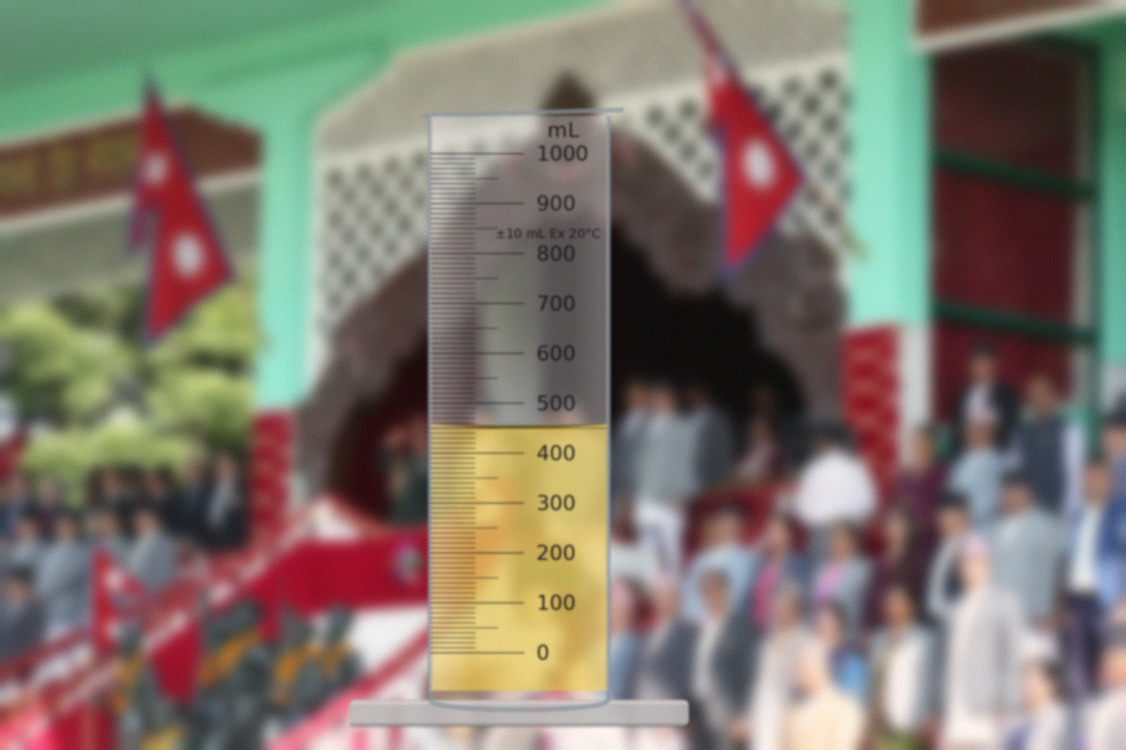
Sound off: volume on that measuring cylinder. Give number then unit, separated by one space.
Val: 450 mL
